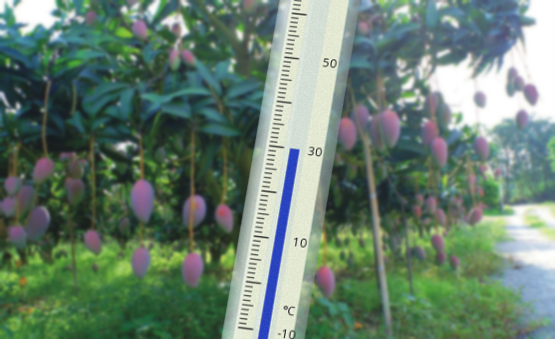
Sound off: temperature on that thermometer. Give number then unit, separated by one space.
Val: 30 °C
